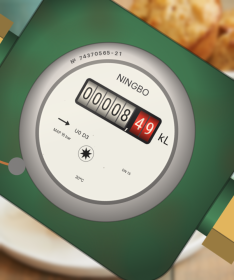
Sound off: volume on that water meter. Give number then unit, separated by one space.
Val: 8.49 kL
